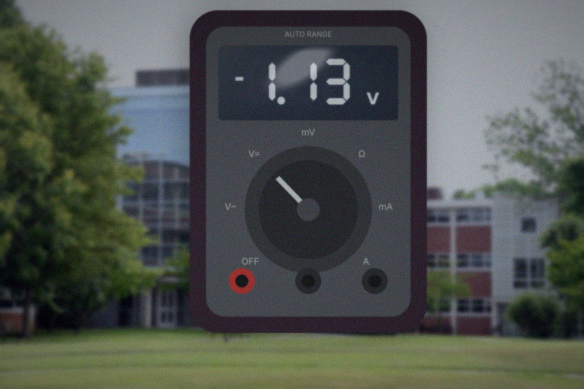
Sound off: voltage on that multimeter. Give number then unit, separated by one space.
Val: -1.13 V
